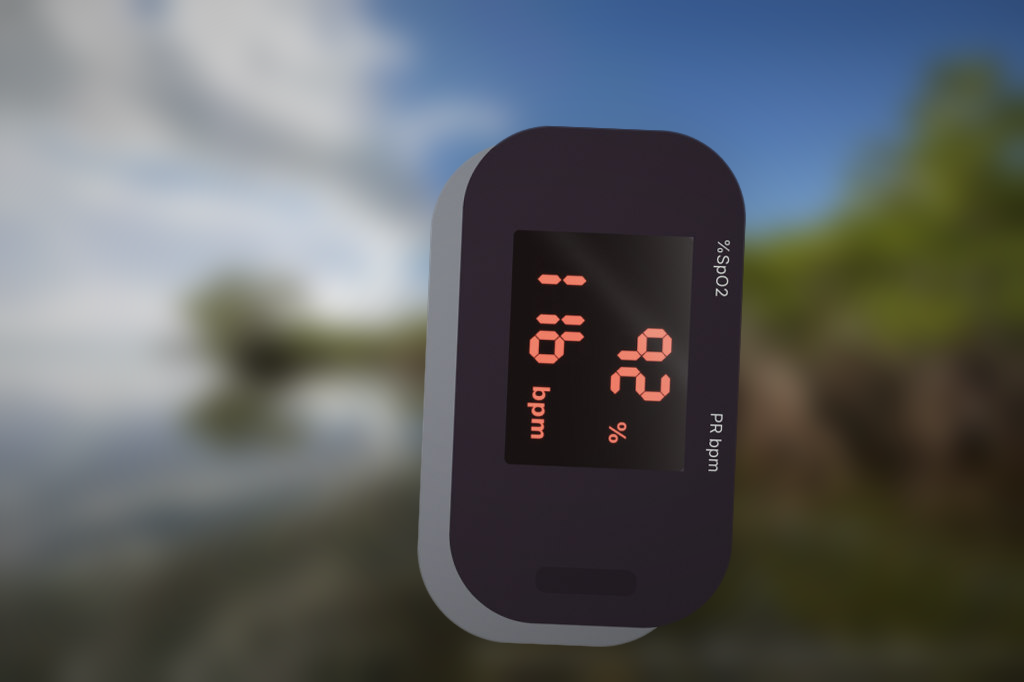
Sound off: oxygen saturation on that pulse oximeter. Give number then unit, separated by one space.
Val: 92 %
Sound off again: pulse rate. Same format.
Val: 116 bpm
